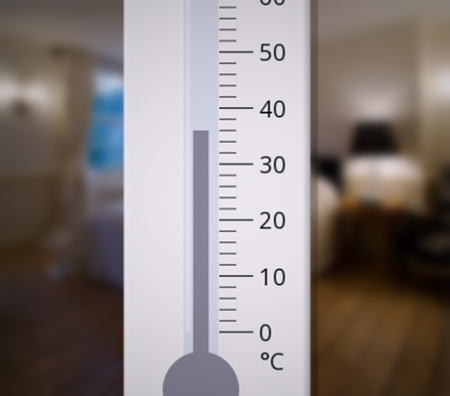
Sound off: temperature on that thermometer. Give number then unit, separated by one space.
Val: 36 °C
